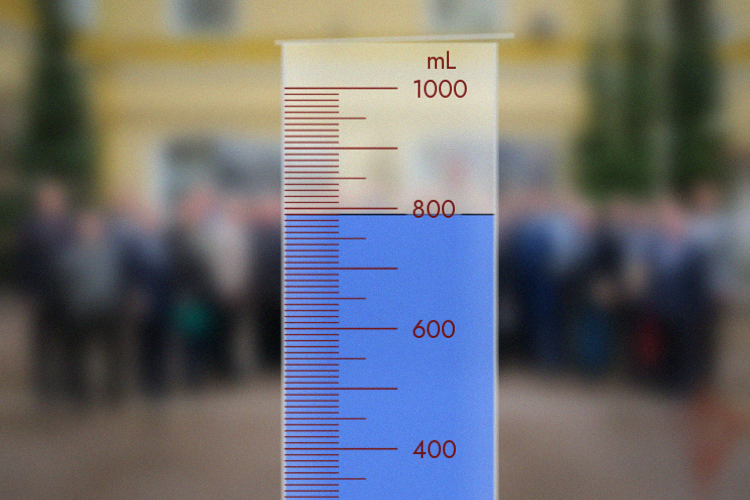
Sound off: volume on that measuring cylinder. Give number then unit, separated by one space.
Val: 790 mL
